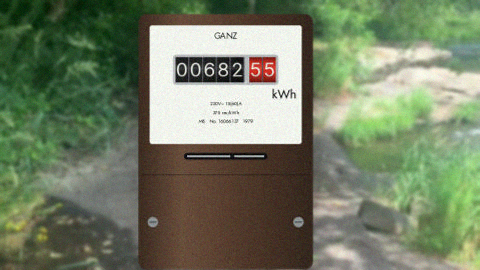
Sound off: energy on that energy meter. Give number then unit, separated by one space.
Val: 682.55 kWh
